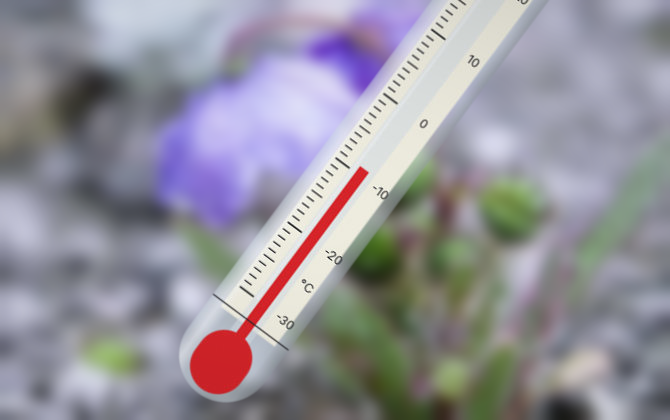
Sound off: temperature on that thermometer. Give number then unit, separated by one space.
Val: -9 °C
